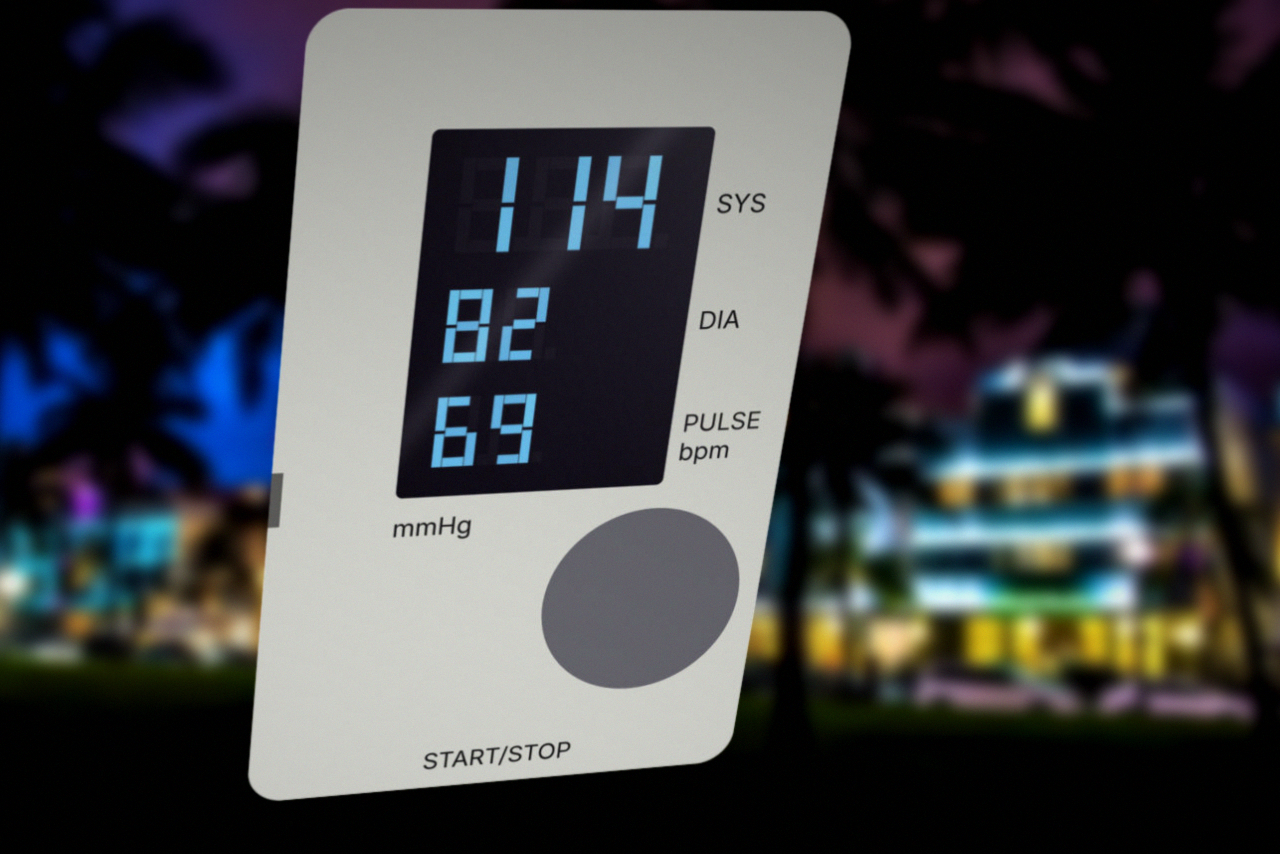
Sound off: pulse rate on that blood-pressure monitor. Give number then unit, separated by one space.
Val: 69 bpm
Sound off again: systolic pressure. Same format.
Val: 114 mmHg
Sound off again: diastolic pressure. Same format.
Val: 82 mmHg
